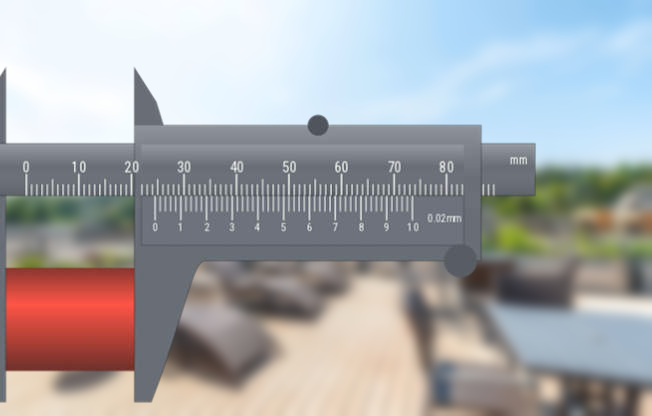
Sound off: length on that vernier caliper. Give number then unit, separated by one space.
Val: 24.5 mm
